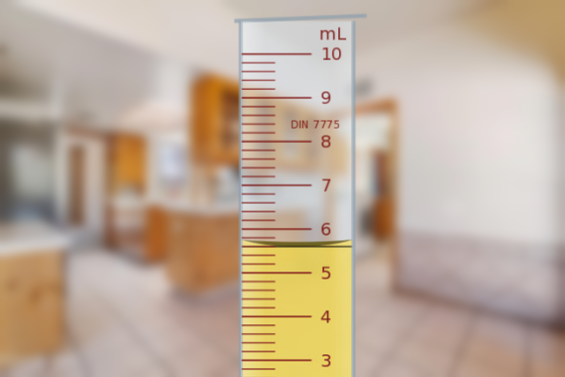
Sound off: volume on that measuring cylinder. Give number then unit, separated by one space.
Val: 5.6 mL
